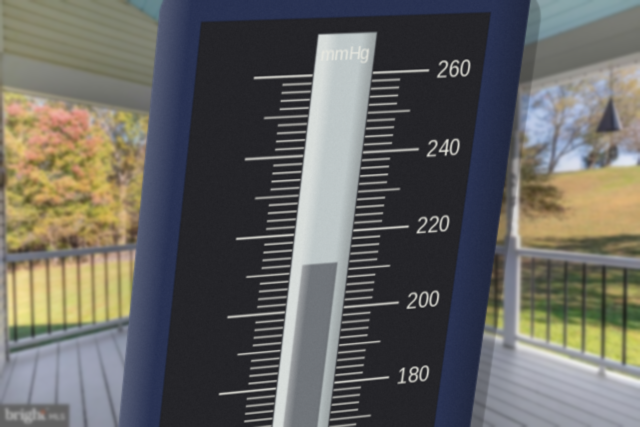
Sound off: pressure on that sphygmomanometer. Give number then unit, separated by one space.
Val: 212 mmHg
